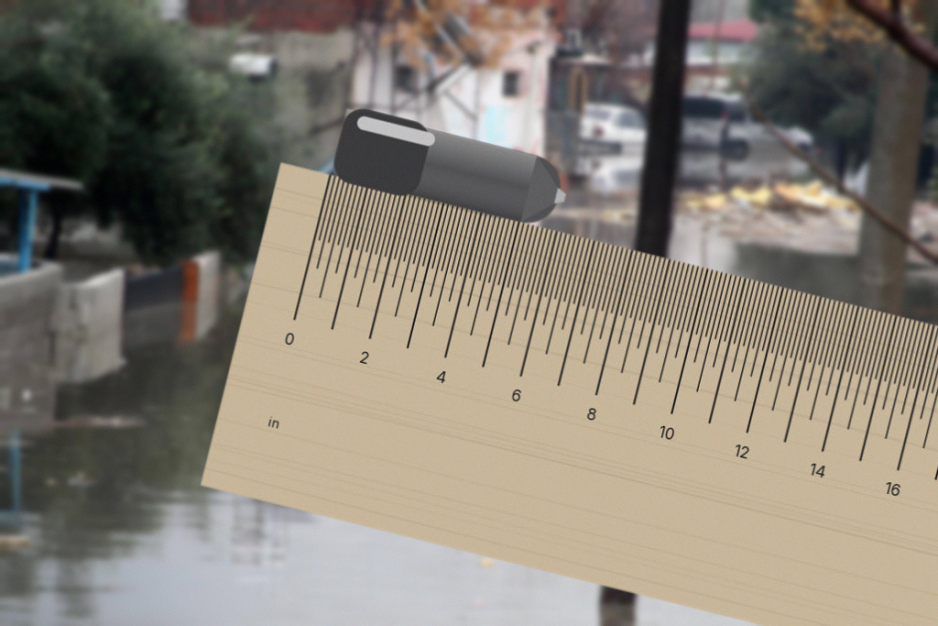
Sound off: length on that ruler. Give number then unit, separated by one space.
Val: 6 in
